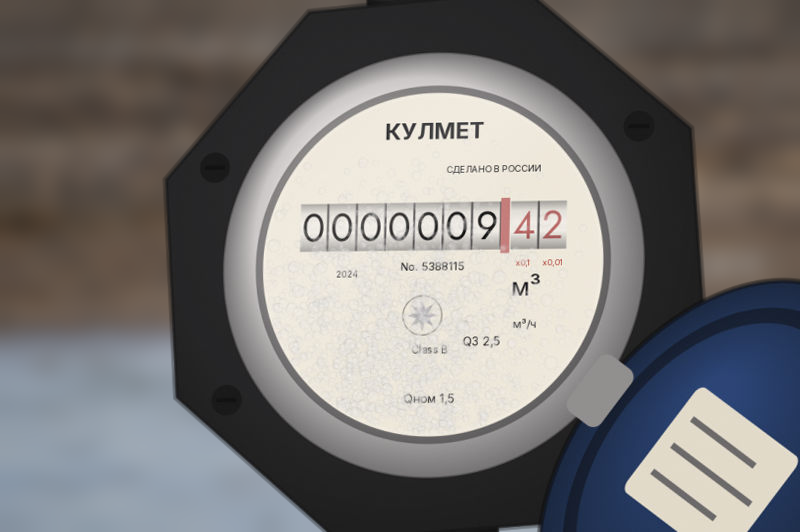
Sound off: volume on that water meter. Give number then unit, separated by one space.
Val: 9.42 m³
